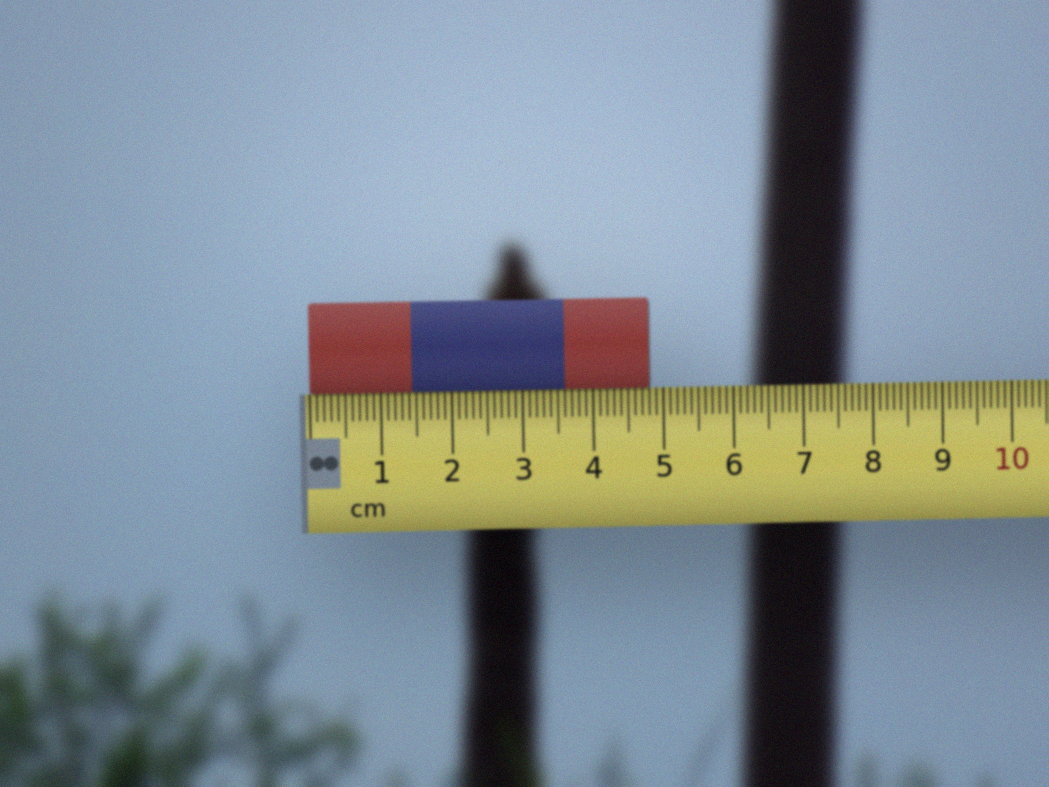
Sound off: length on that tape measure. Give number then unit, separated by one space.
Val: 4.8 cm
